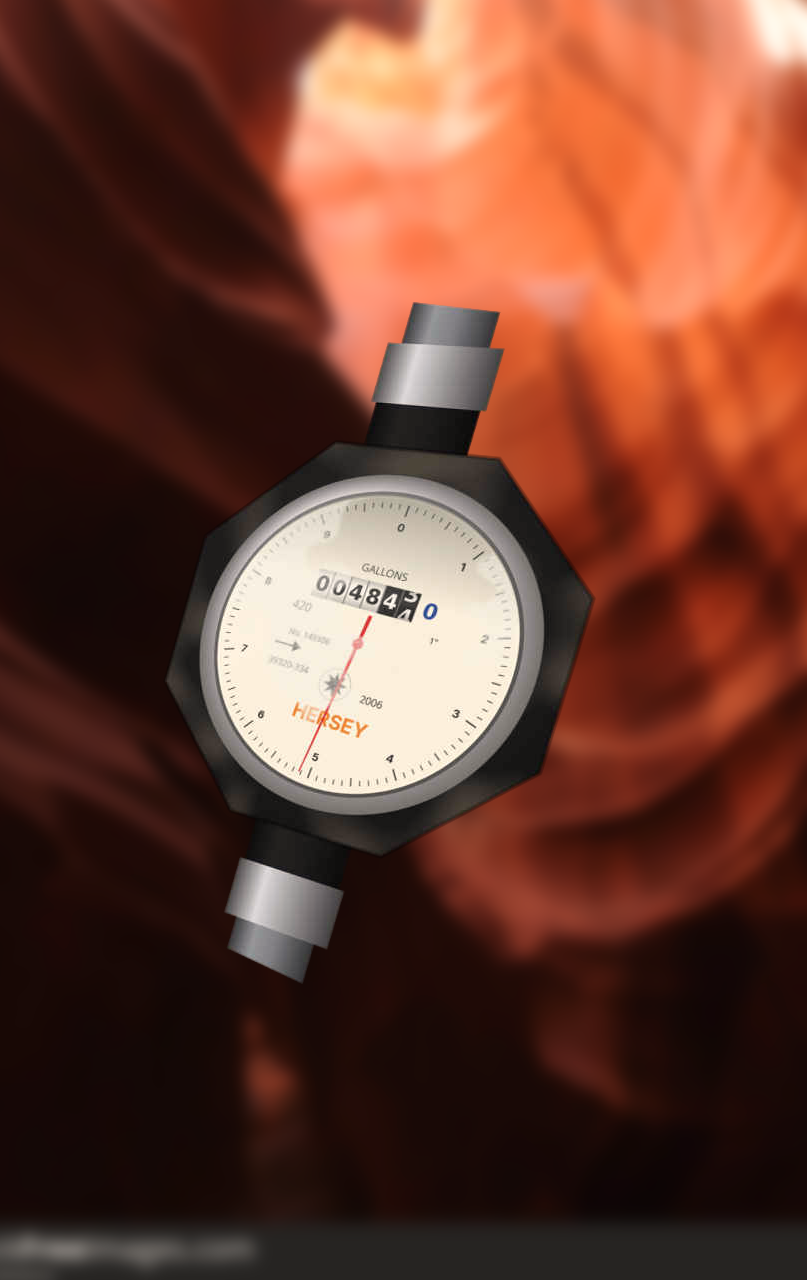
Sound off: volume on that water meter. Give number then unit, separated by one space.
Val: 48435.1 gal
